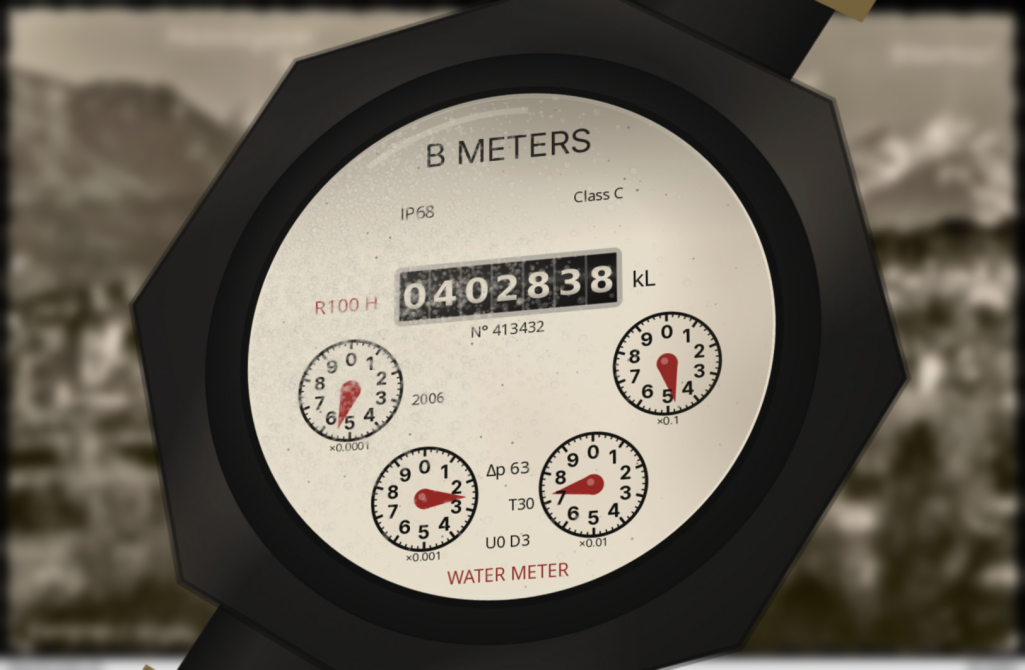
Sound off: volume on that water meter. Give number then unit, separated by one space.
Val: 402838.4725 kL
